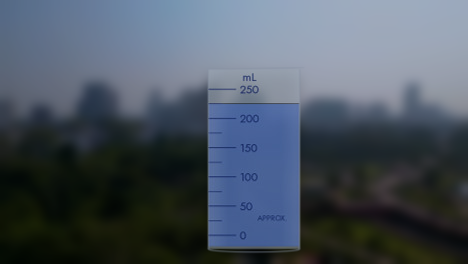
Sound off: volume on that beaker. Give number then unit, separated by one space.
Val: 225 mL
